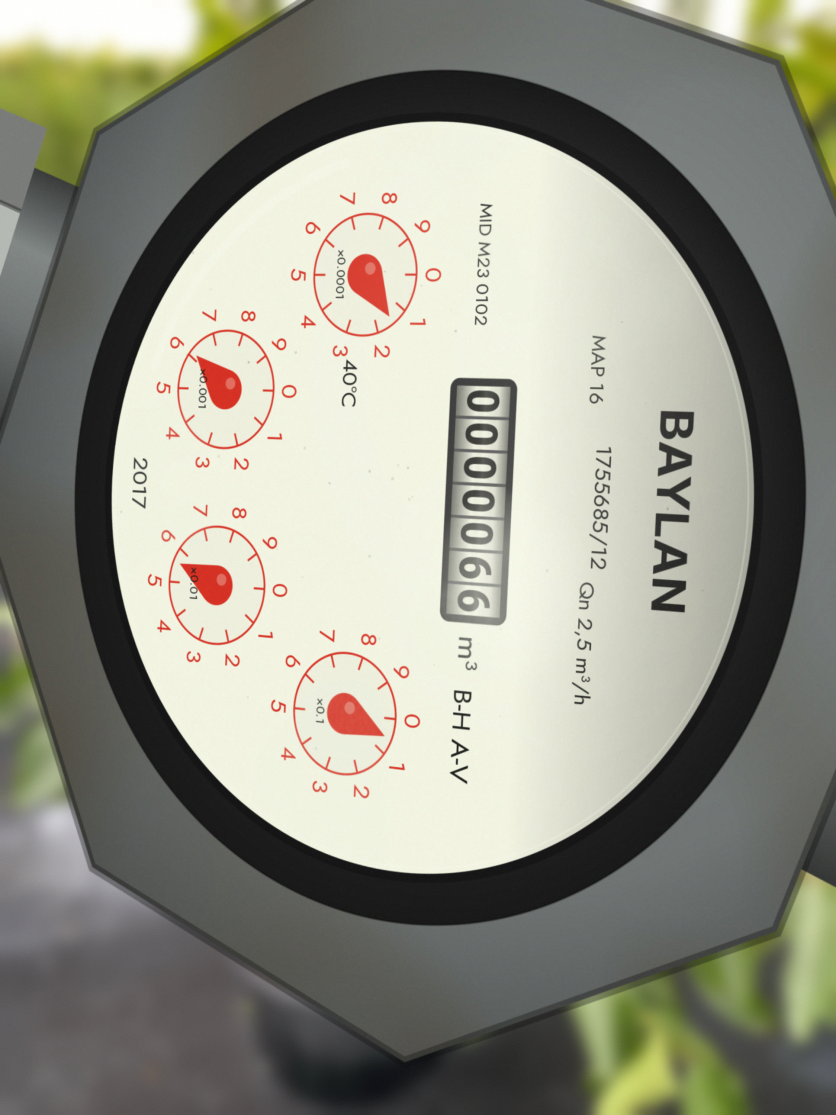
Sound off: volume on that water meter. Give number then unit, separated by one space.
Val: 66.0561 m³
